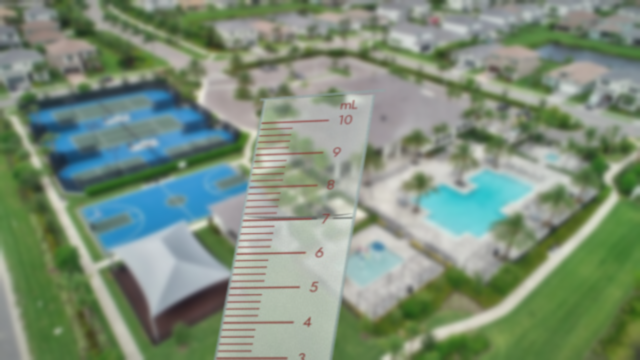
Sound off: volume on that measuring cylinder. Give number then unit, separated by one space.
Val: 7 mL
